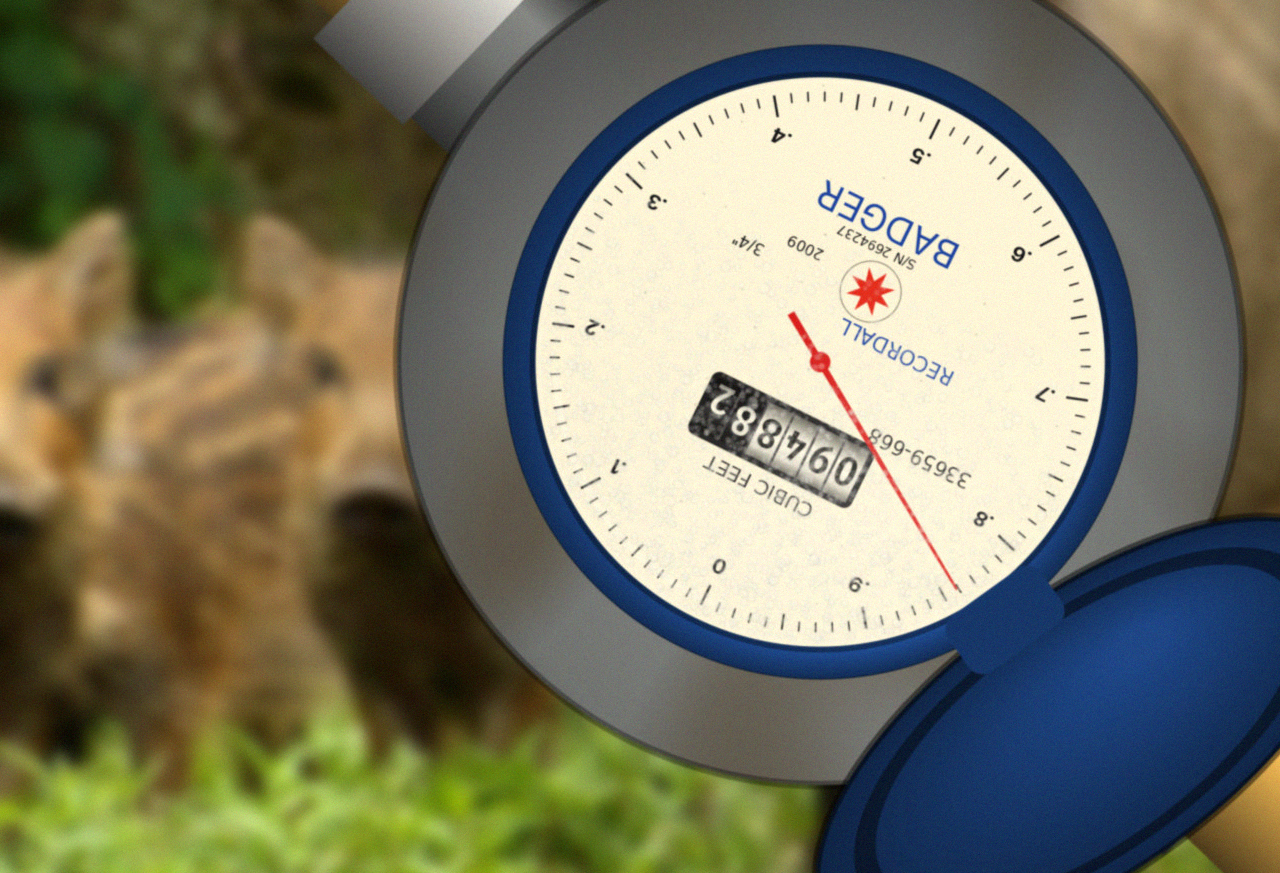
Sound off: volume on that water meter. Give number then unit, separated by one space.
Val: 94881.84 ft³
